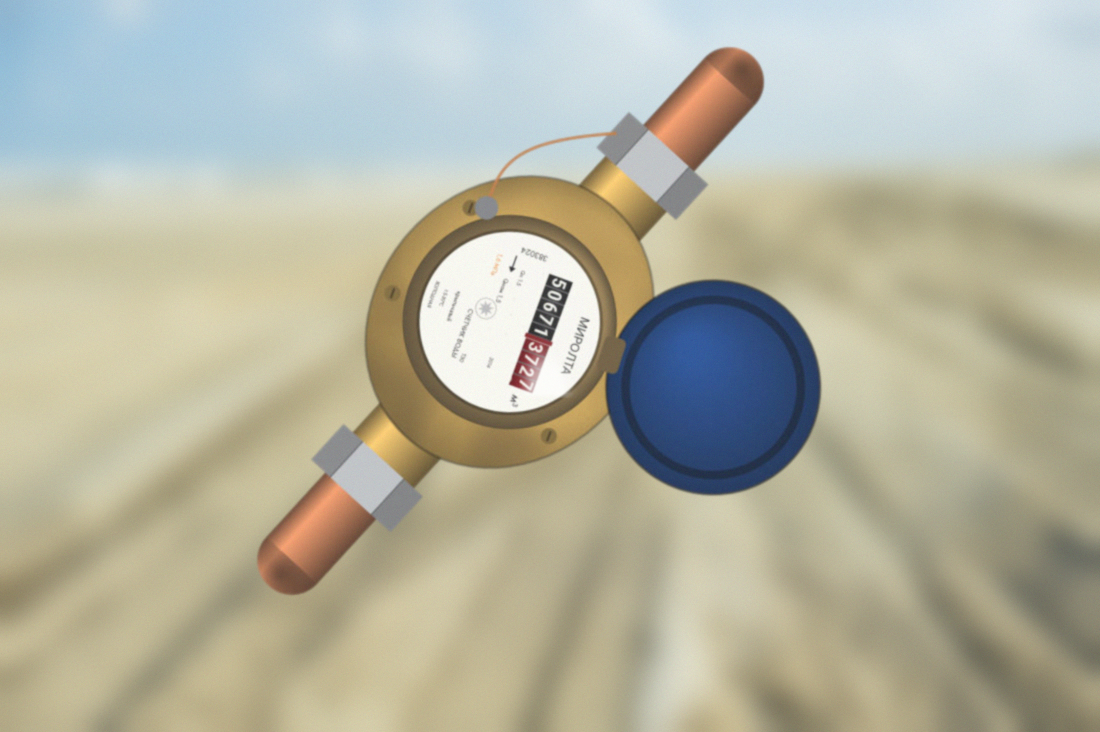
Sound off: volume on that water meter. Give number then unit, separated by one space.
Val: 50671.3727 m³
